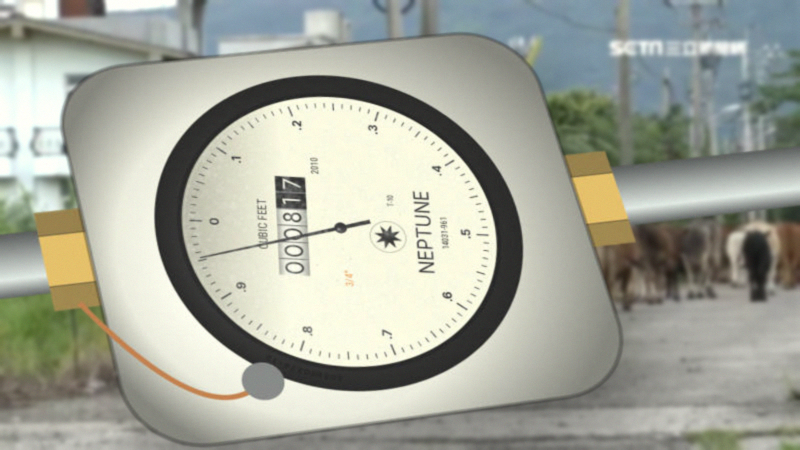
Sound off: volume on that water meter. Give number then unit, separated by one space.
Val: 816.95 ft³
